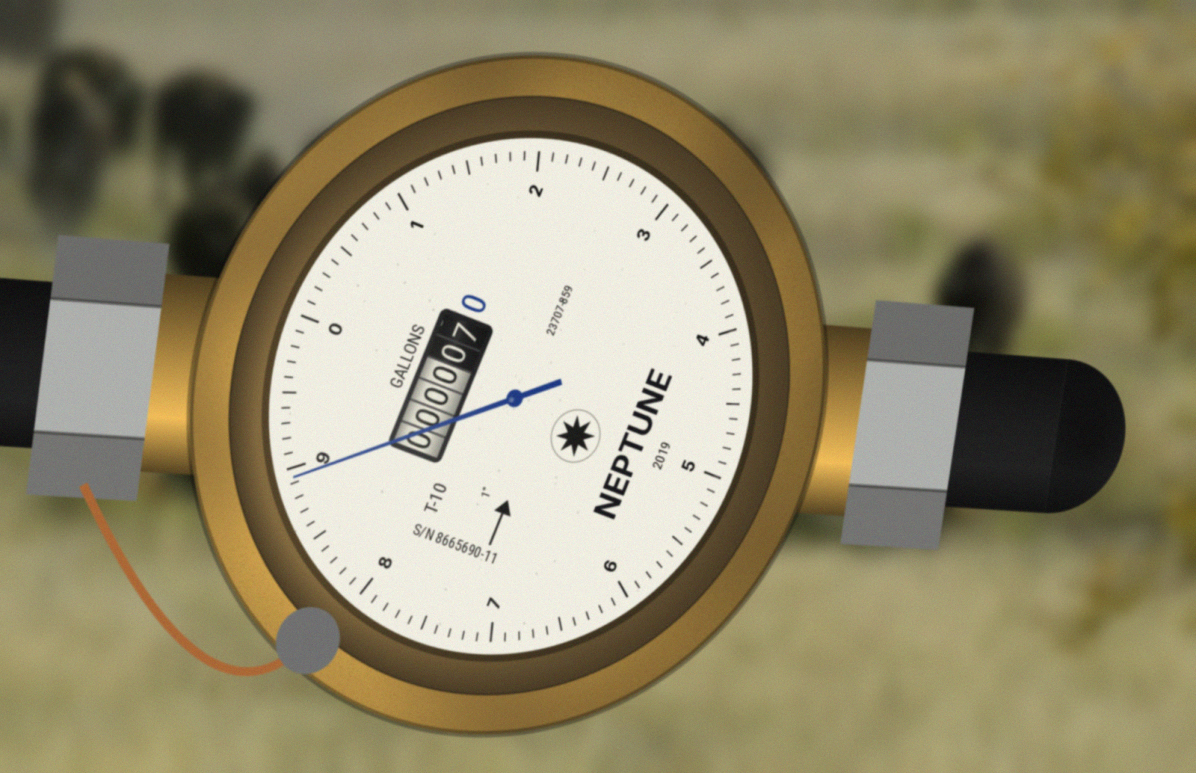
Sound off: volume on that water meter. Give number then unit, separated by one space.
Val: 68.9 gal
